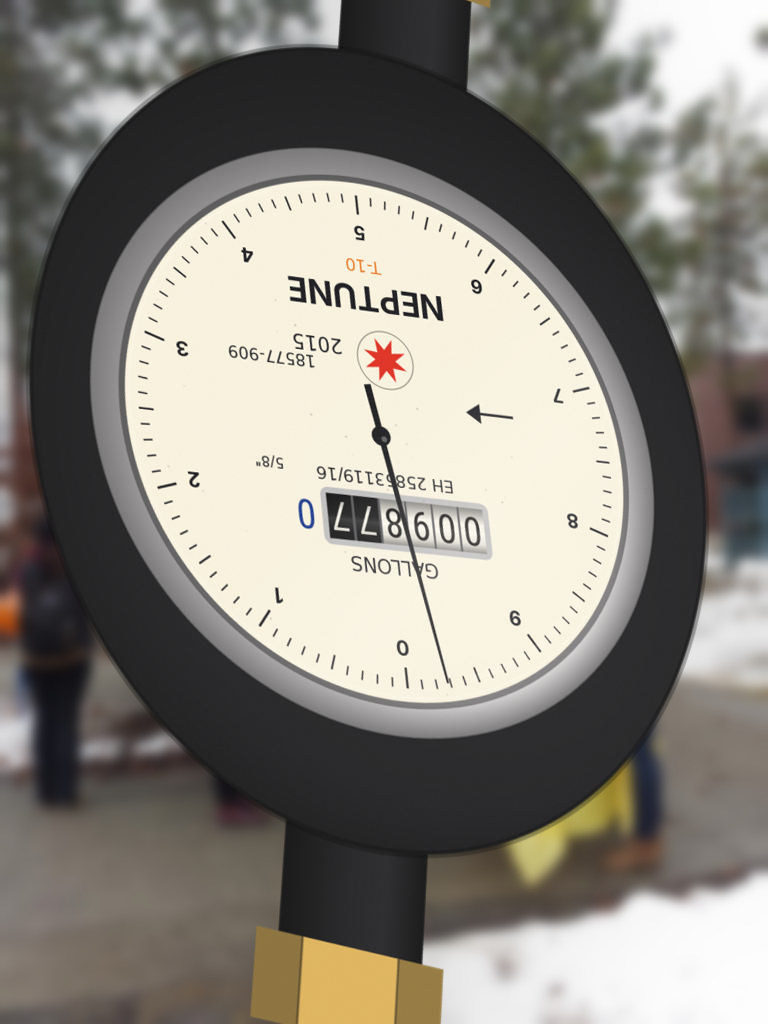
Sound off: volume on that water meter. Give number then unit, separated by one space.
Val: 98769.7 gal
